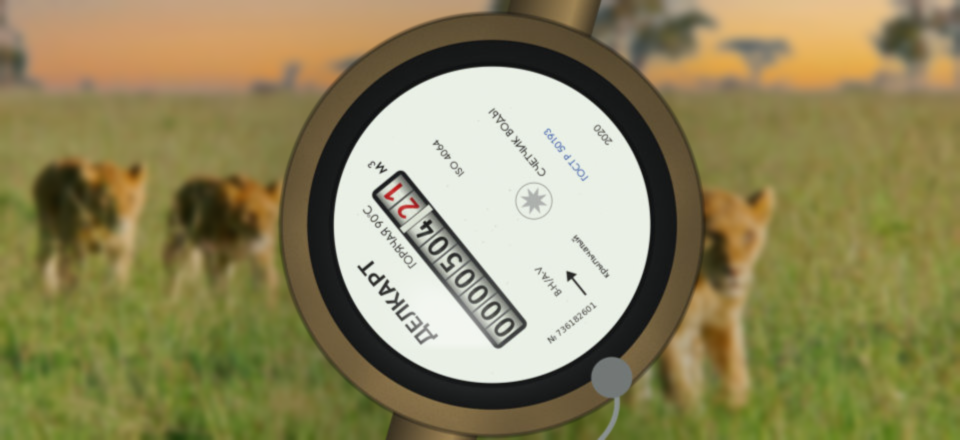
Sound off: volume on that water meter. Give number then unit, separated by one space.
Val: 504.21 m³
